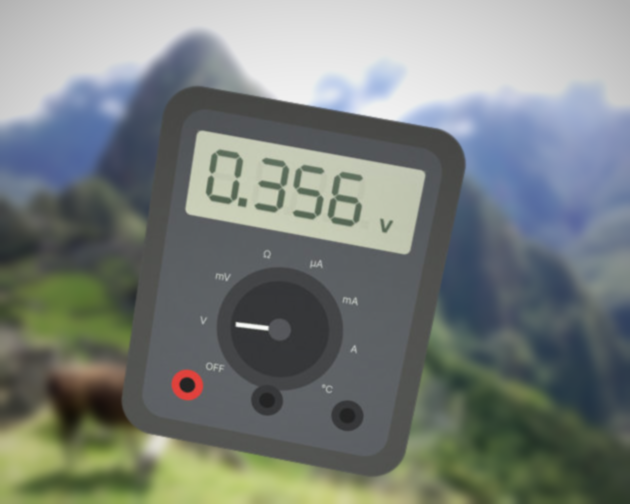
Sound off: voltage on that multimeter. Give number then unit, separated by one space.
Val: 0.356 V
